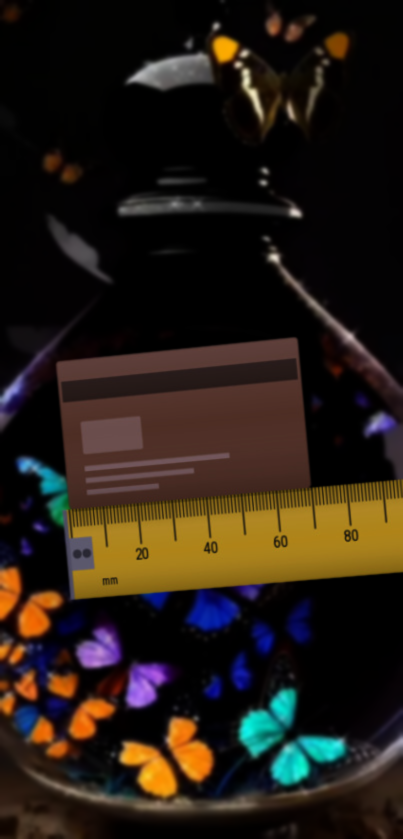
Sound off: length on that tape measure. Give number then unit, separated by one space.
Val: 70 mm
